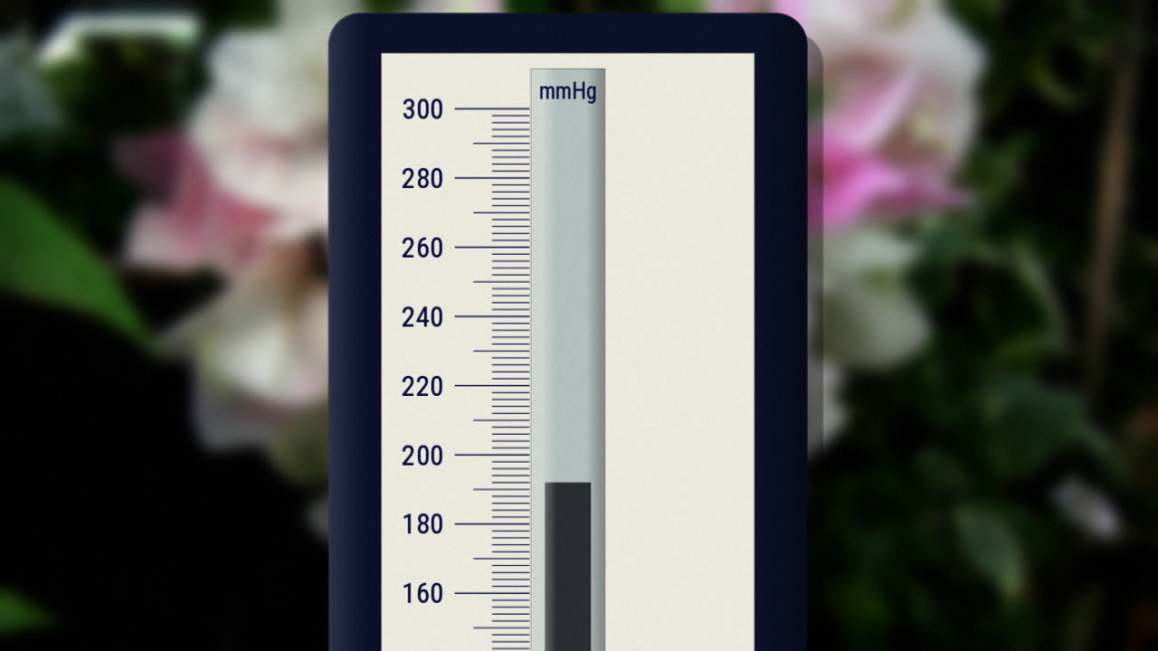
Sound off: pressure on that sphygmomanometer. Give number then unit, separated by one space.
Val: 192 mmHg
